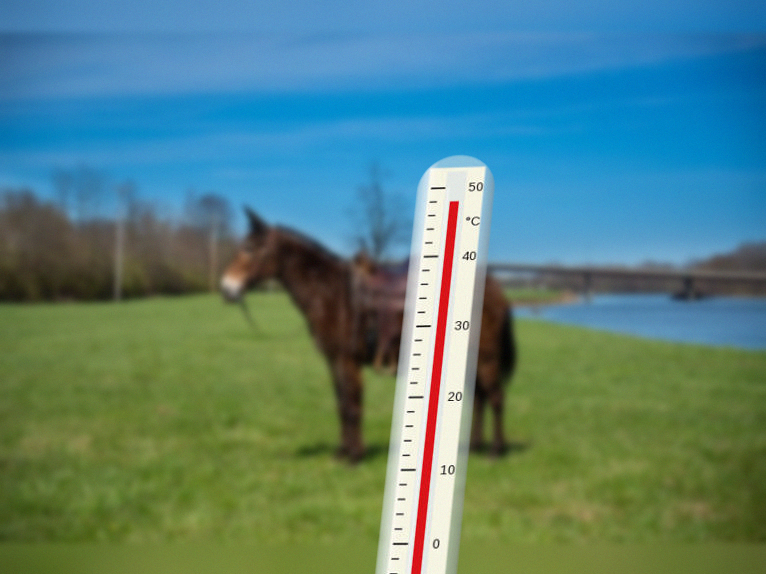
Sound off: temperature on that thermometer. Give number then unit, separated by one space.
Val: 48 °C
